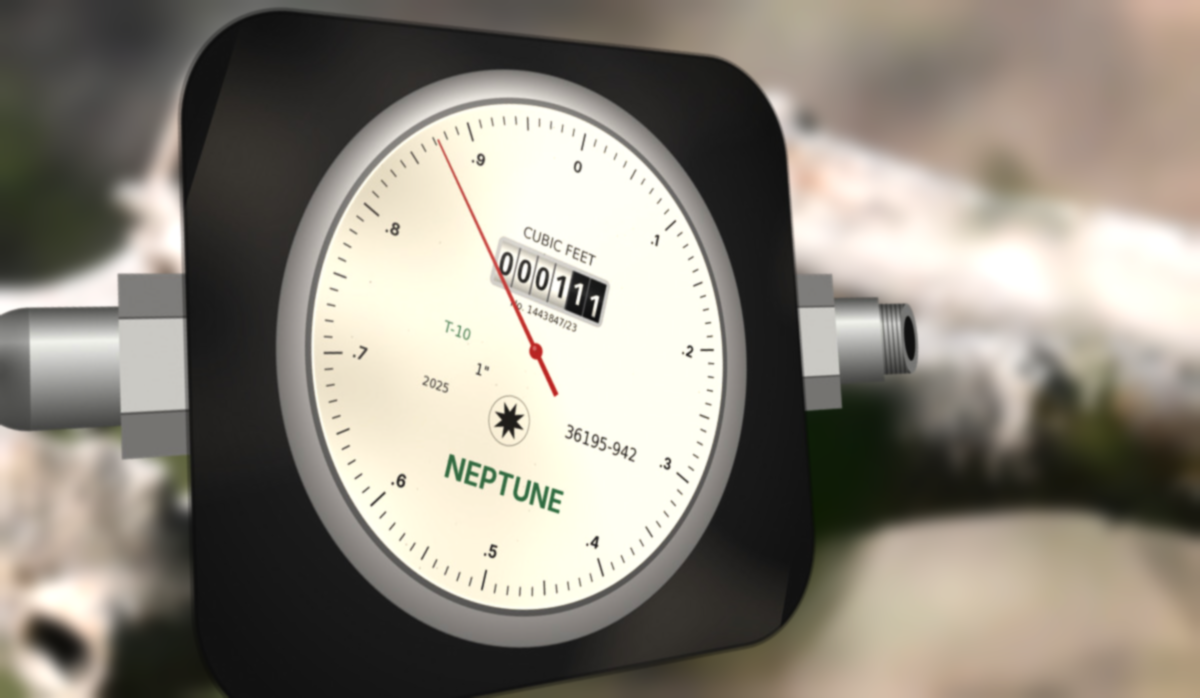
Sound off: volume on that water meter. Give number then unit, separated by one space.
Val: 110.87 ft³
